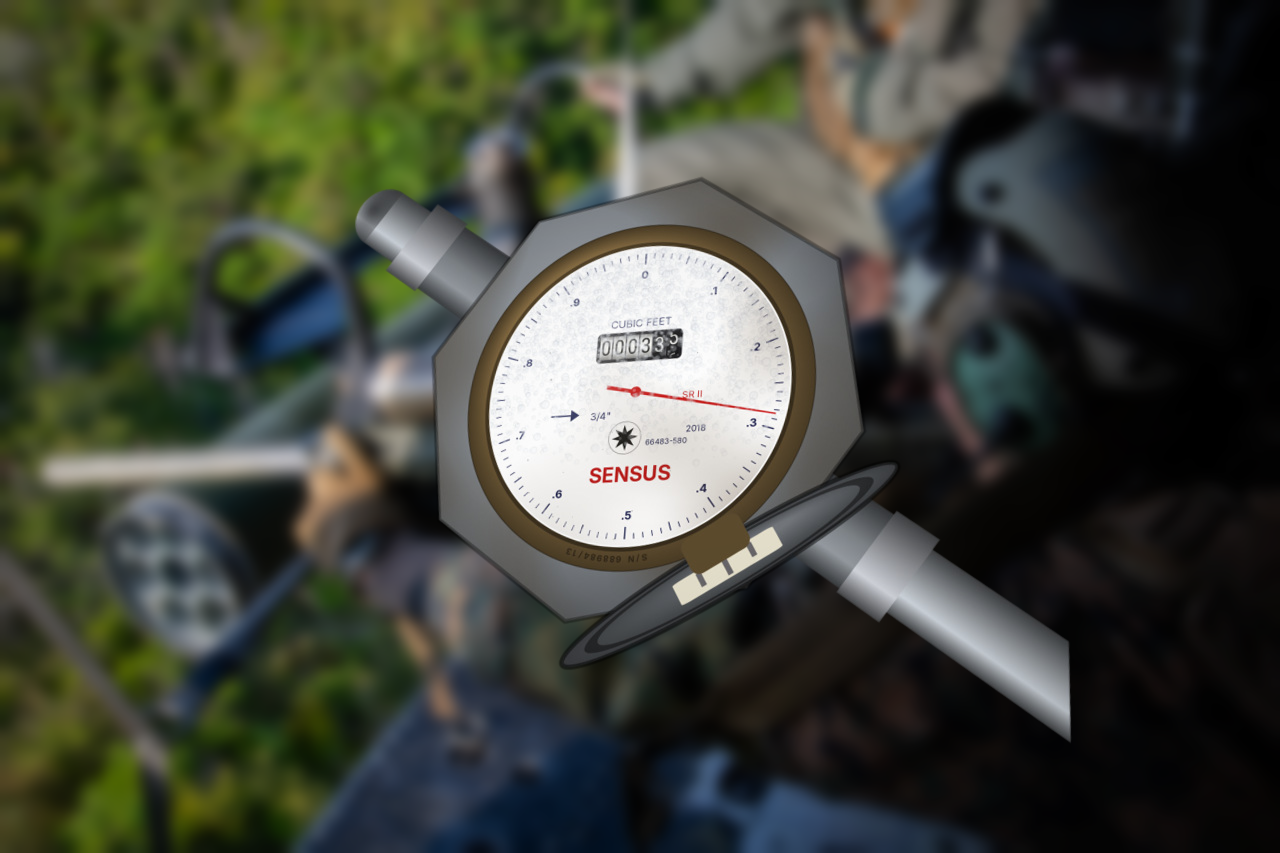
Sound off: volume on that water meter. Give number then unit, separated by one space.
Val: 335.28 ft³
